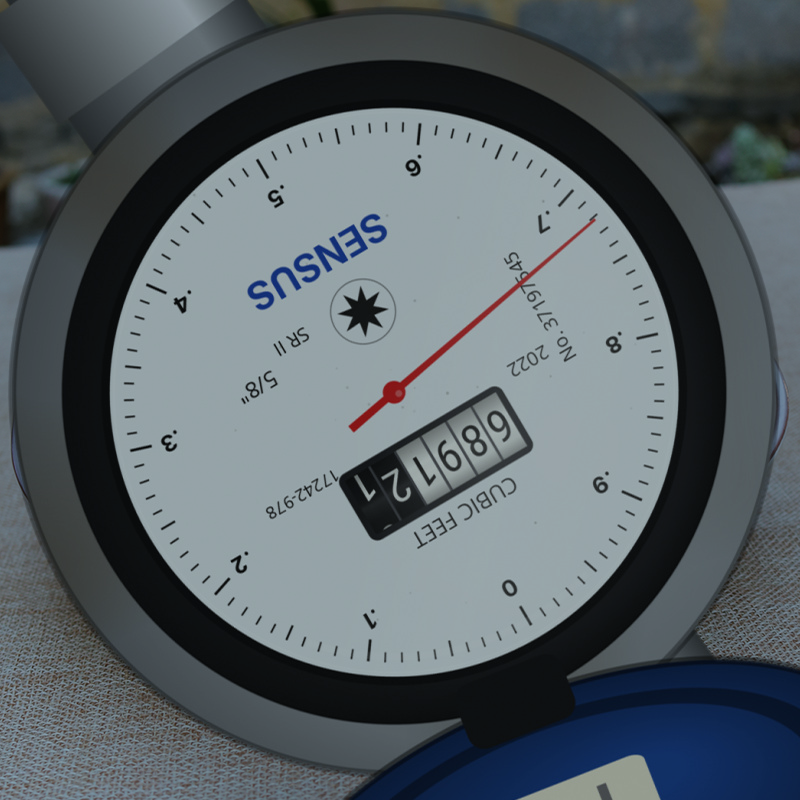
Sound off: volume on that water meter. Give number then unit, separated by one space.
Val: 689120.72 ft³
